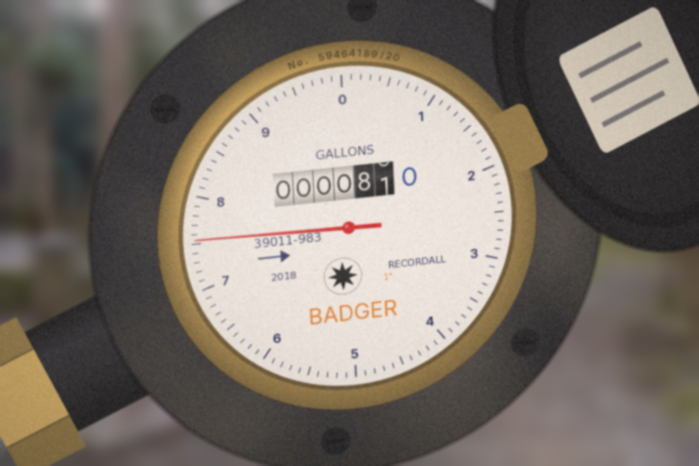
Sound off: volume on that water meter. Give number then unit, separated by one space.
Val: 807.5 gal
